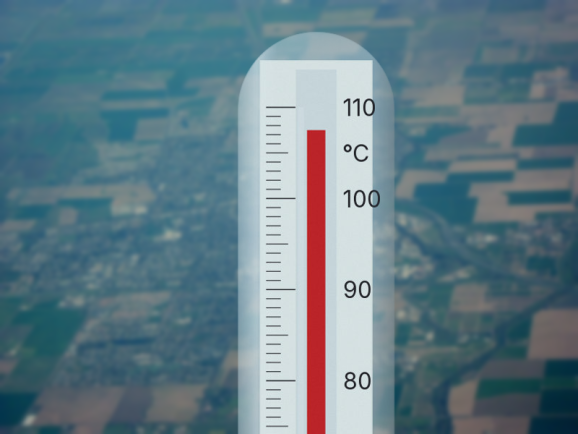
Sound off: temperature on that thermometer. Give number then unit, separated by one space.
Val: 107.5 °C
